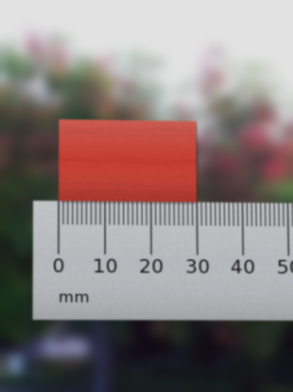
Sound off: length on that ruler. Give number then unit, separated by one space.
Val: 30 mm
